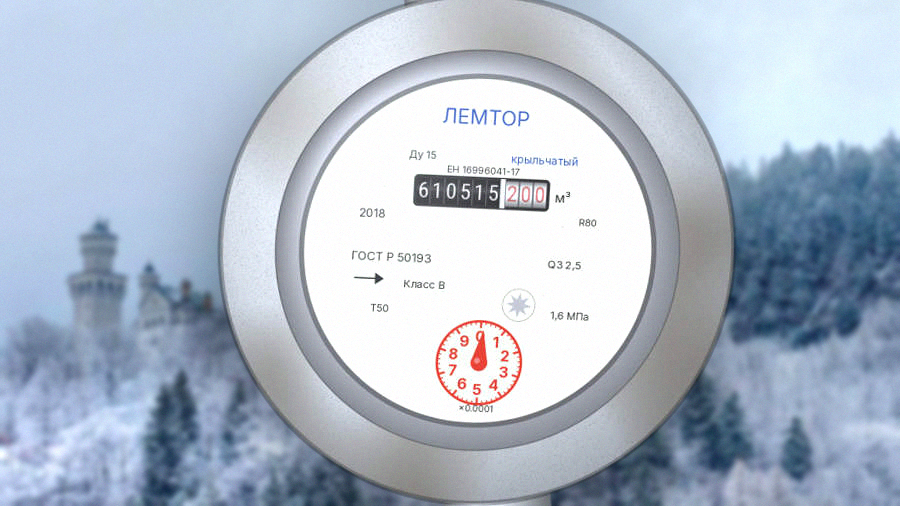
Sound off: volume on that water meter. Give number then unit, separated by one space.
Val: 610515.2000 m³
